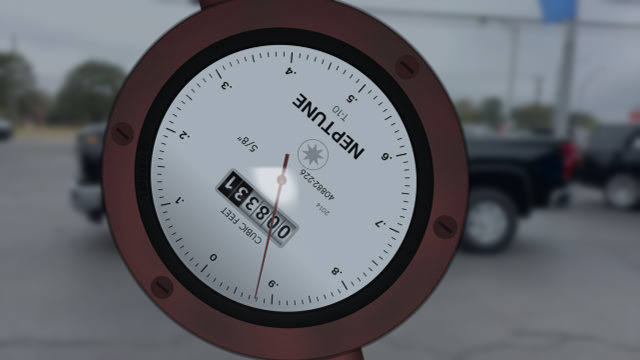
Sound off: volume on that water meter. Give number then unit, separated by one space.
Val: 8330.92 ft³
